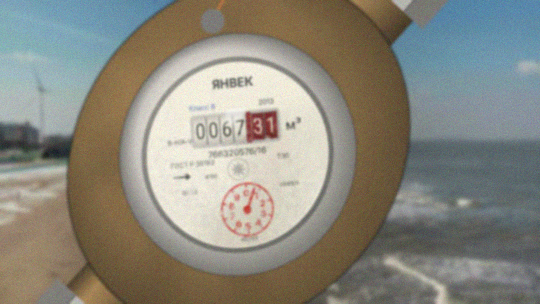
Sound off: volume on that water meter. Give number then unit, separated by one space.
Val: 67.310 m³
